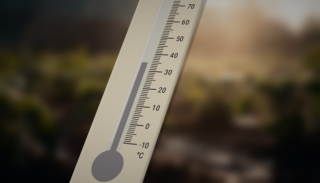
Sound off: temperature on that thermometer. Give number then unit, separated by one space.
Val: 35 °C
